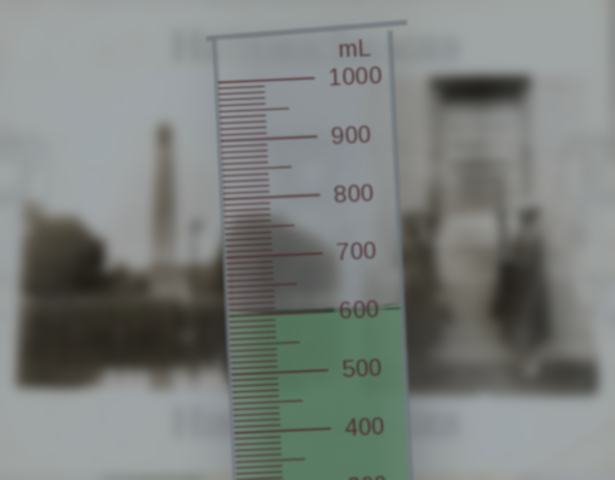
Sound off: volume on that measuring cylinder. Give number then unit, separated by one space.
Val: 600 mL
